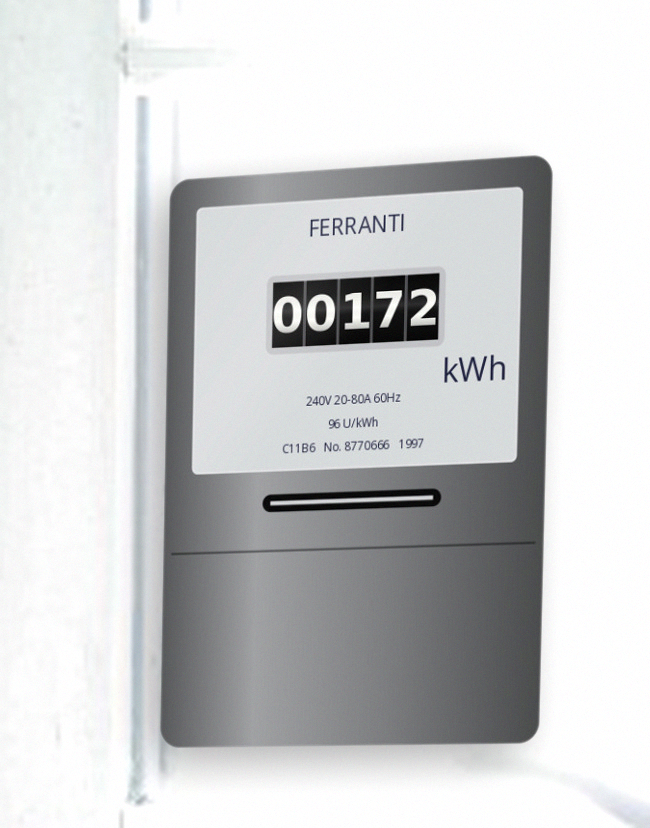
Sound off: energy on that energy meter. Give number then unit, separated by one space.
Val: 172 kWh
